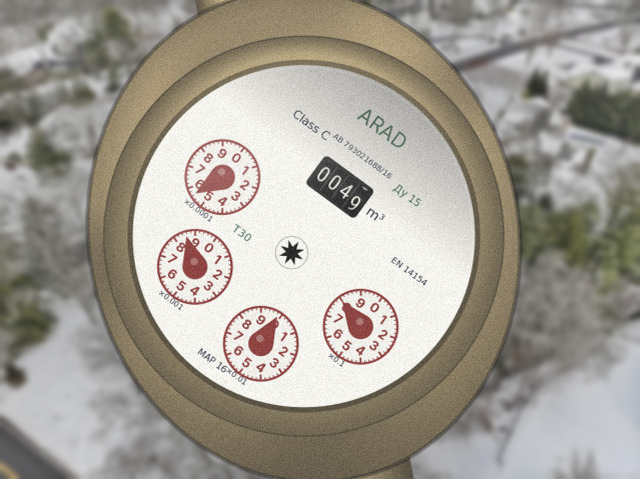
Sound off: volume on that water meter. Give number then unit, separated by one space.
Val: 48.7985 m³
